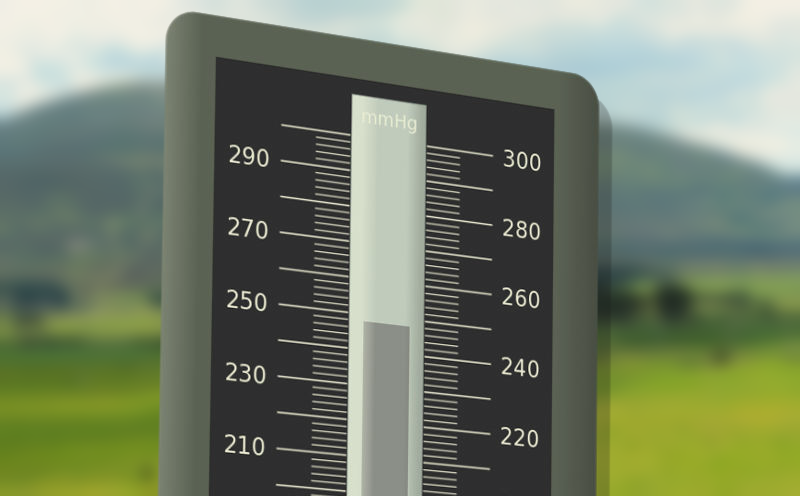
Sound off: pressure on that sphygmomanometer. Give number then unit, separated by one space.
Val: 248 mmHg
